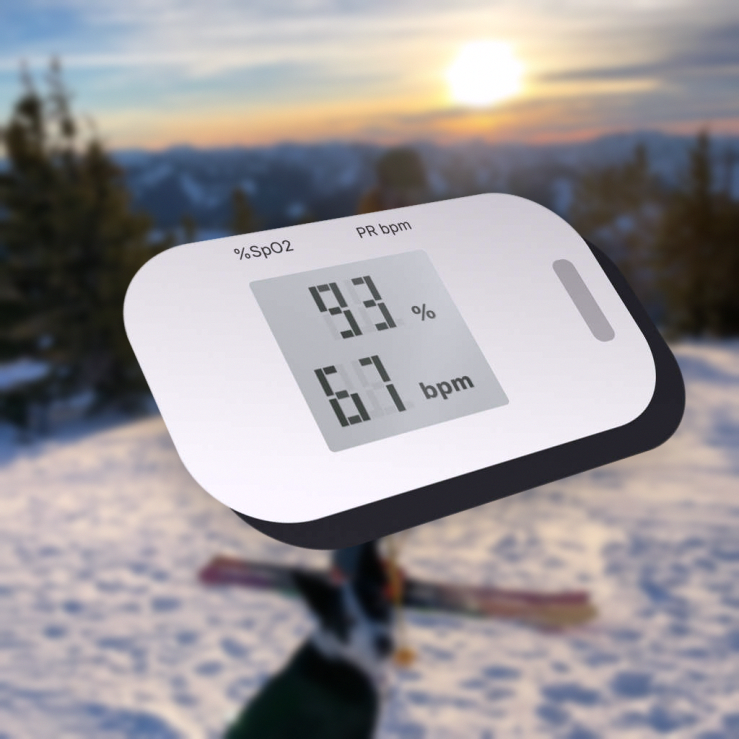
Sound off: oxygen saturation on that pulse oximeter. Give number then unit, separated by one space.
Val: 93 %
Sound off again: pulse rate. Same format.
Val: 67 bpm
